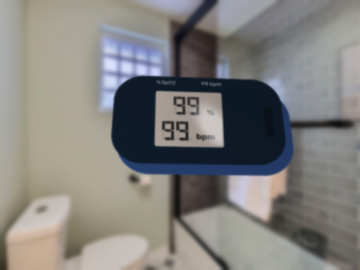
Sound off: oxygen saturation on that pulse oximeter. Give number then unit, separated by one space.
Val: 99 %
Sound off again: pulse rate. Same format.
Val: 99 bpm
